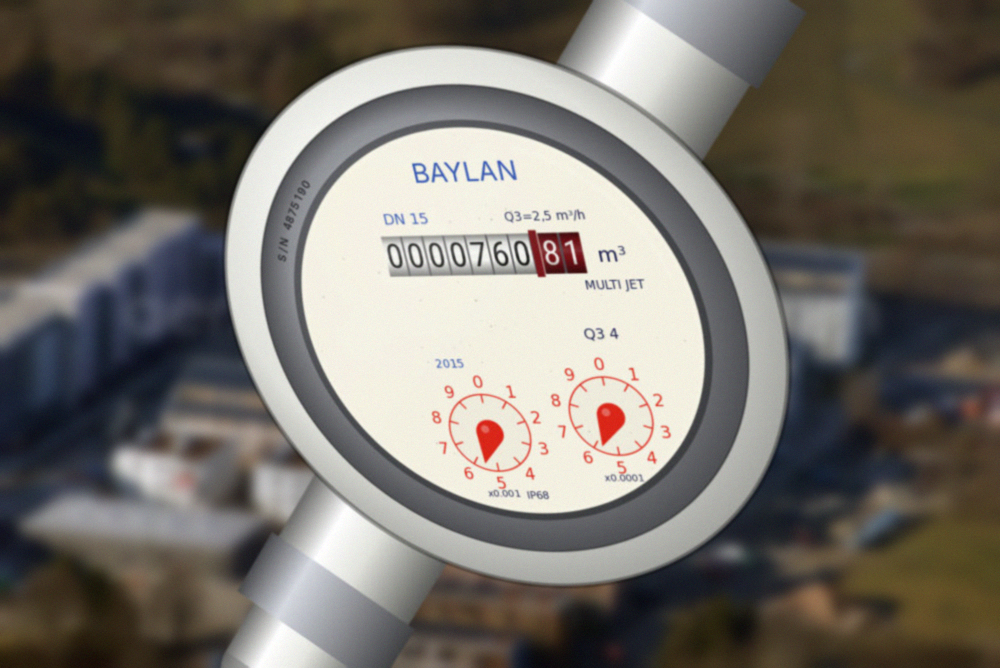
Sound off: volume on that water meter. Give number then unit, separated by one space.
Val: 760.8155 m³
